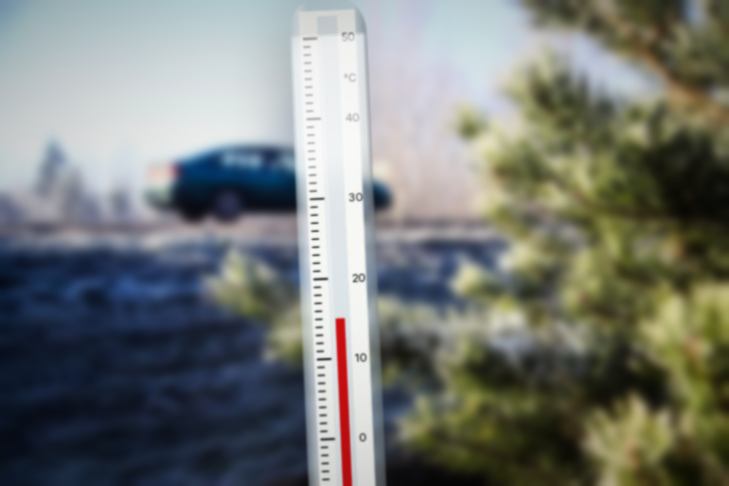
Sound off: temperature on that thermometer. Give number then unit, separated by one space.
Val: 15 °C
